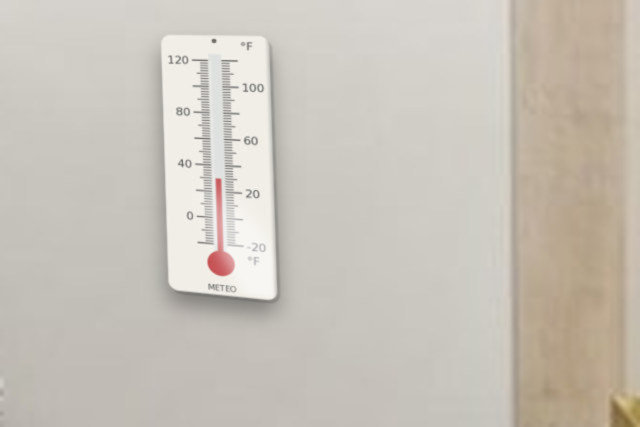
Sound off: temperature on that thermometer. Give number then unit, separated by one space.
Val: 30 °F
